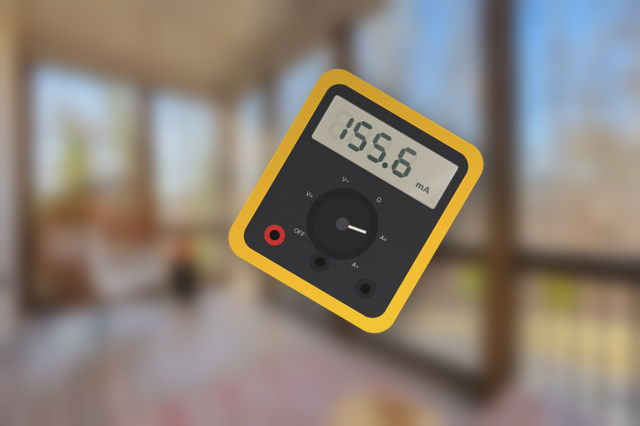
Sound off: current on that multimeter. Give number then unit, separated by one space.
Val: 155.6 mA
